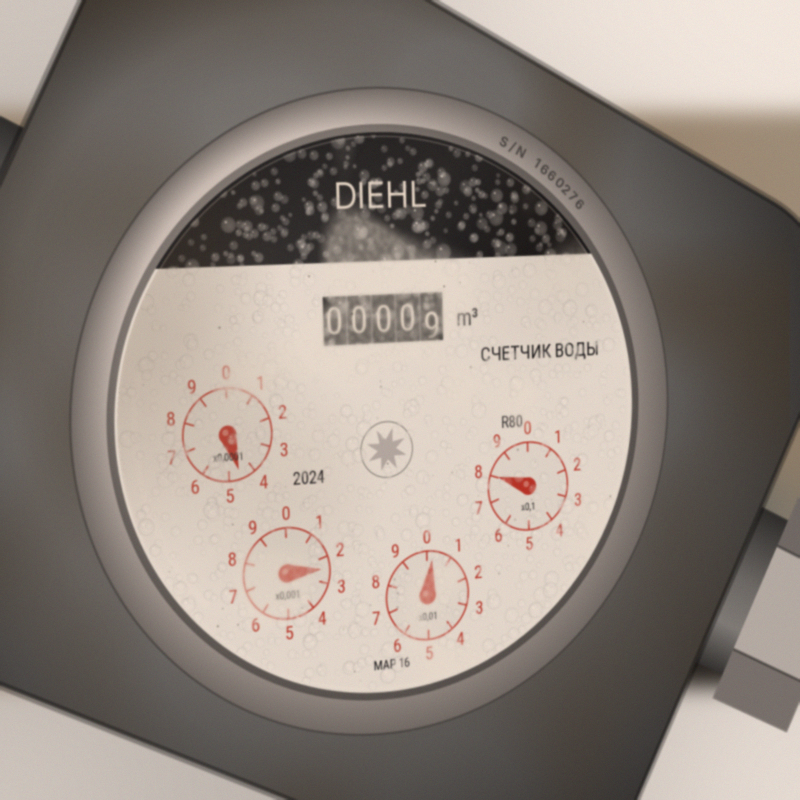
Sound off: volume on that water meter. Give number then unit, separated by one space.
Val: 8.8024 m³
